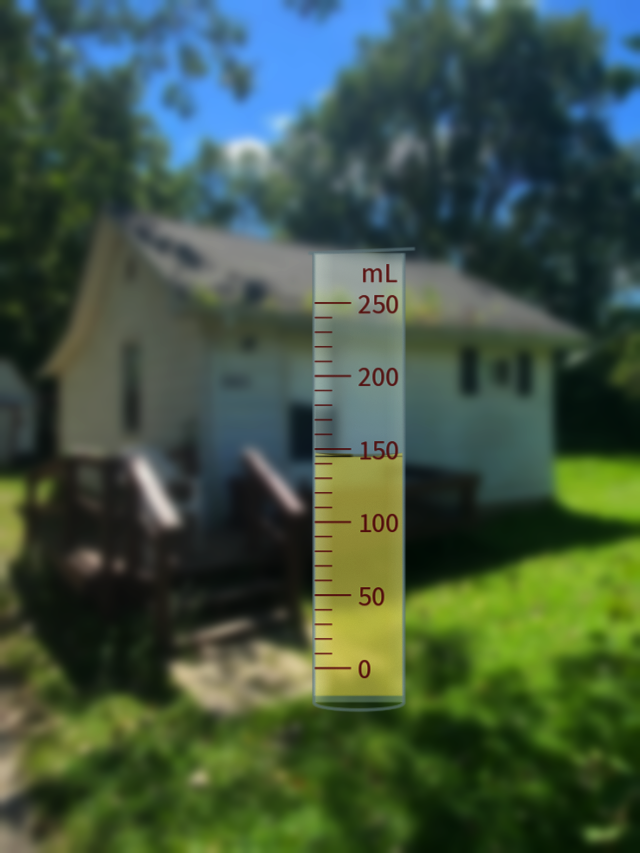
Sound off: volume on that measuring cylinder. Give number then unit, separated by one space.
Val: 145 mL
